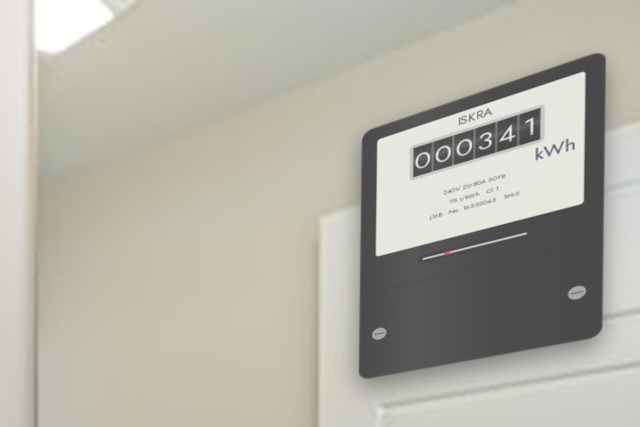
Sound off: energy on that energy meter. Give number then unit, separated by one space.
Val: 341 kWh
